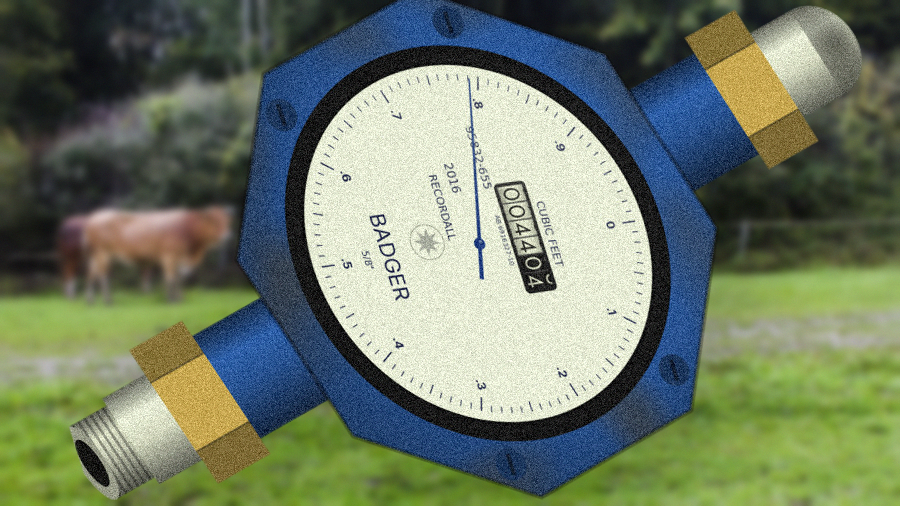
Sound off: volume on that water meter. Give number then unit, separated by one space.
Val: 4403.79 ft³
